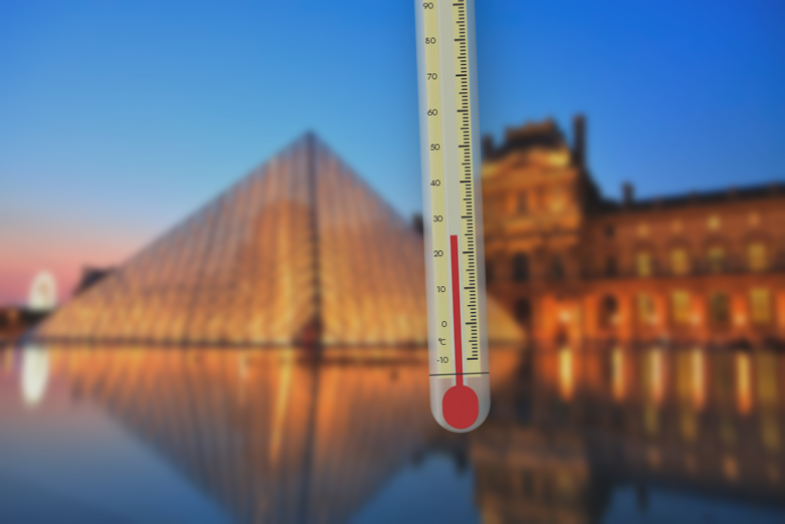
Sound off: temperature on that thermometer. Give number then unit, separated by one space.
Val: 25 °C
